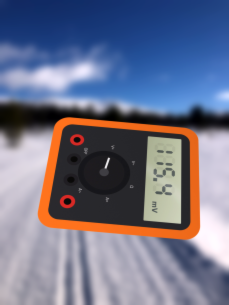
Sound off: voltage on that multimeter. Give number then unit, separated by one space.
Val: 115.4 mV
